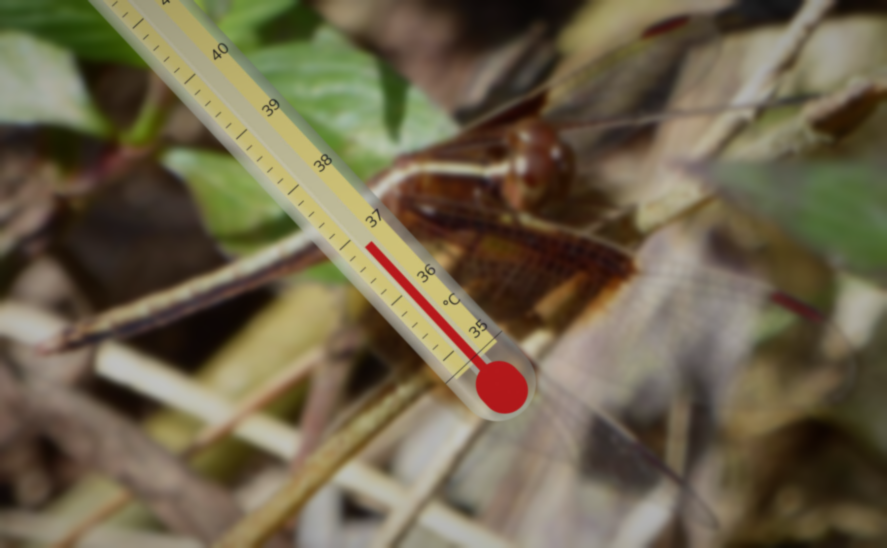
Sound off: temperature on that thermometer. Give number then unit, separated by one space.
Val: 36.8 °C
